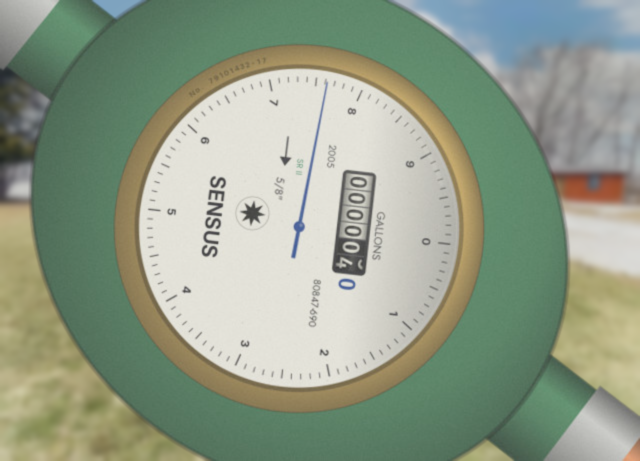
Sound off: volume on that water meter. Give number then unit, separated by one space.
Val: 37.6 gal
